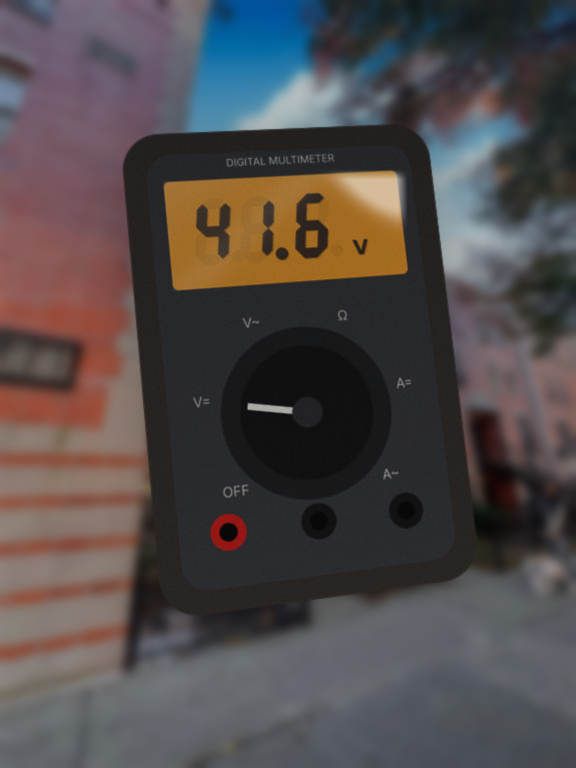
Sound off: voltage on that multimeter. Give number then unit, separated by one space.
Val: 41.6 V
